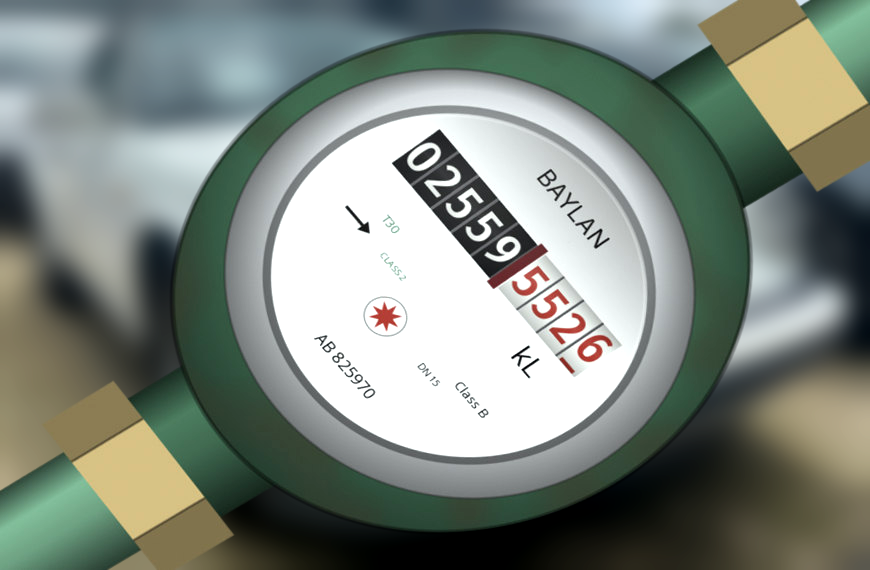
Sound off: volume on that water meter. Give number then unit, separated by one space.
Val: 2559.5526 kL
